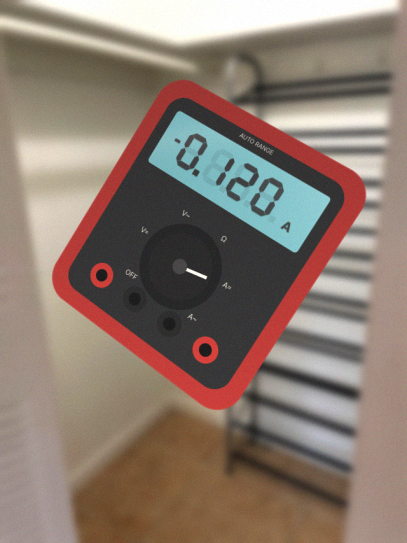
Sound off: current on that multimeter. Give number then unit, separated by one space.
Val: -0.120 A
